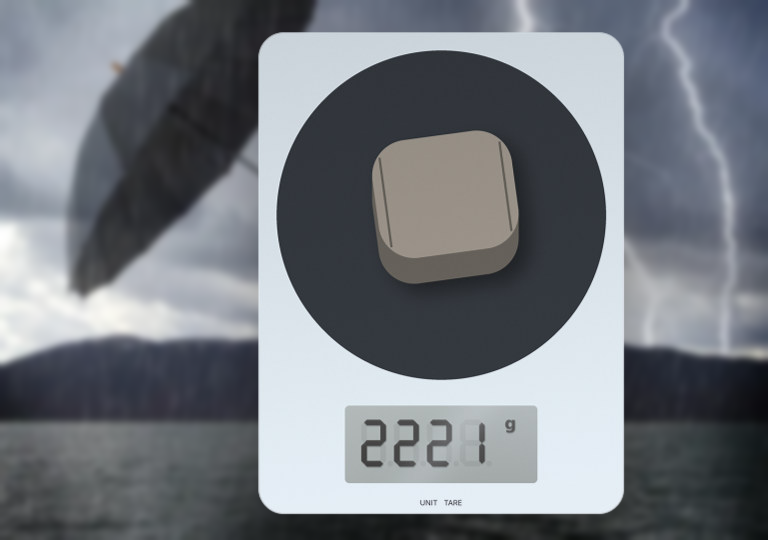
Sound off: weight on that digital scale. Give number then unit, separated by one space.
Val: 2221 g
